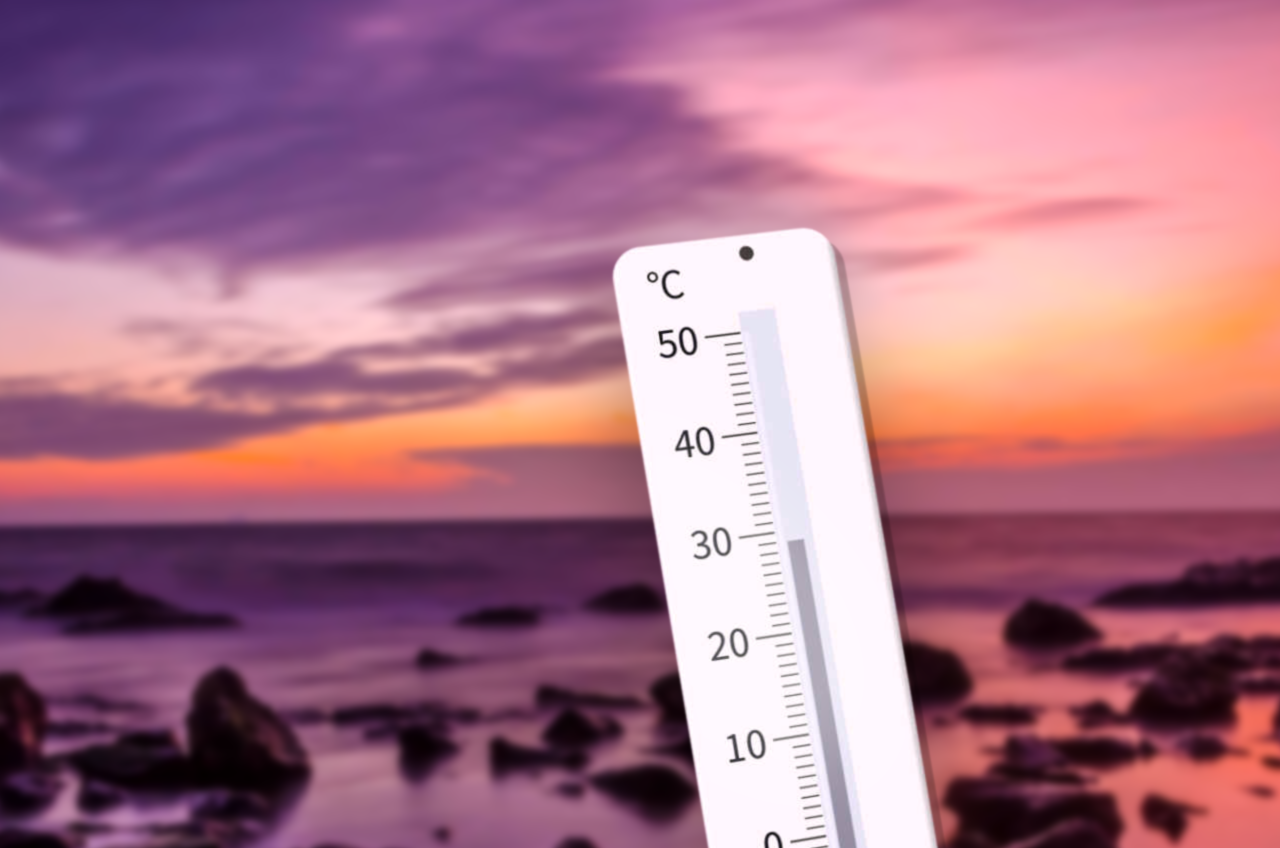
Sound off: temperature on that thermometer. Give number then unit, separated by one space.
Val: 29 °C
